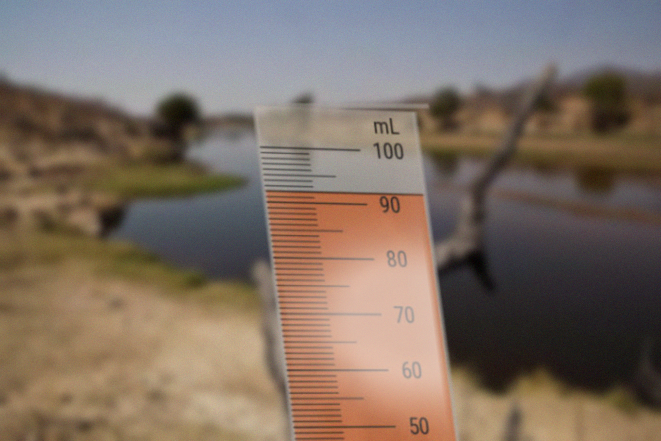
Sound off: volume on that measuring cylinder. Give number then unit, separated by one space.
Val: 92 mL
